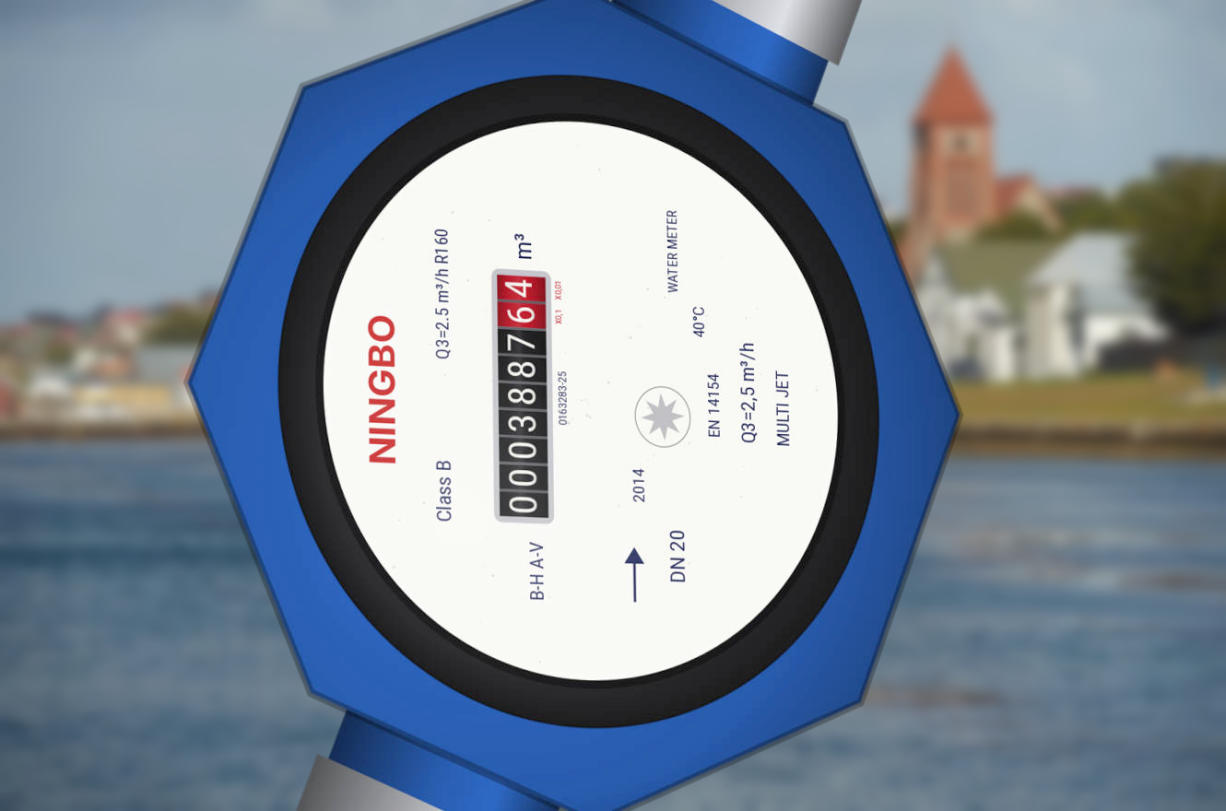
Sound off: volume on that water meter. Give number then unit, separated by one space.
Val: 3887.64 m³
